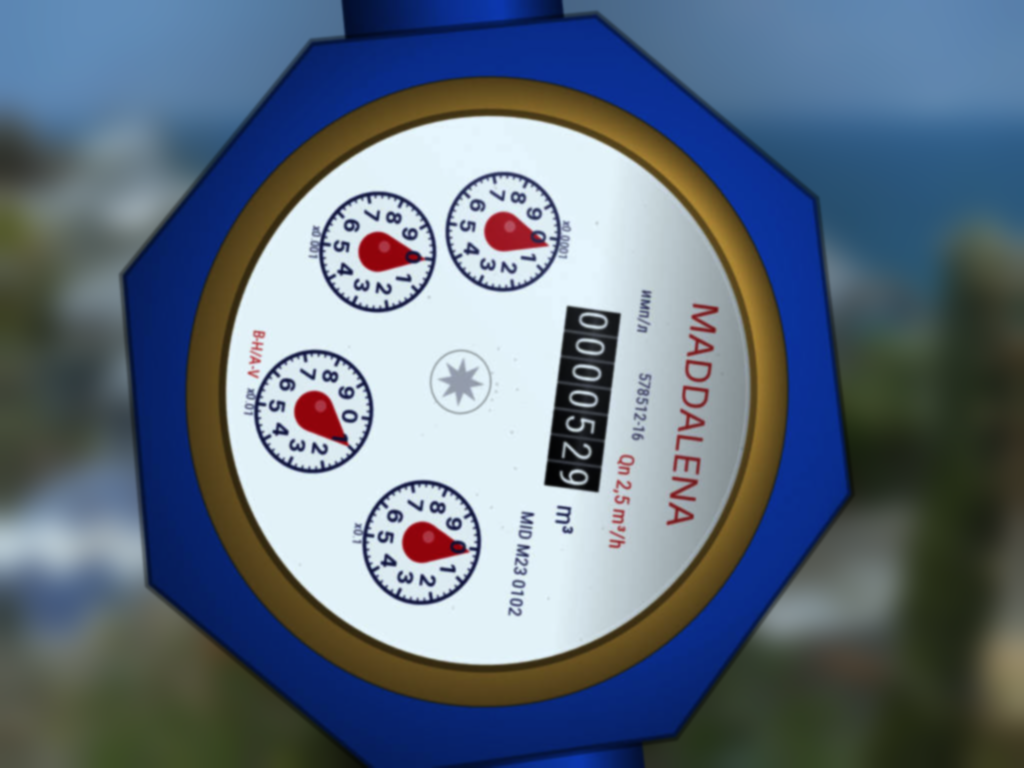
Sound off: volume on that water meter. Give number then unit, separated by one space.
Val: 529.0100 m³
